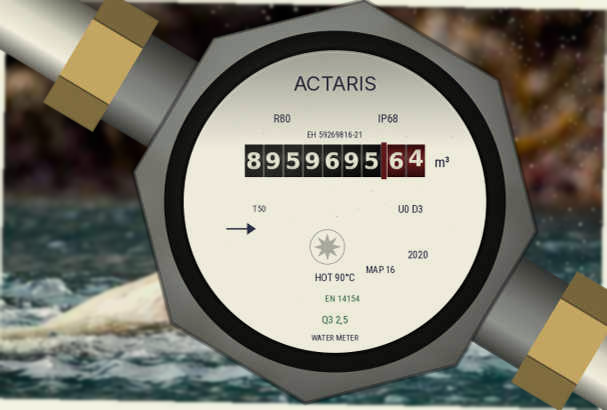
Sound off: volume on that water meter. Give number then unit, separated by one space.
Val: 8959695.64 m³
